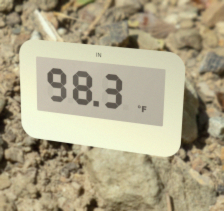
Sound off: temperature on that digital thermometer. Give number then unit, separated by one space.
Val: 98.3 °F
